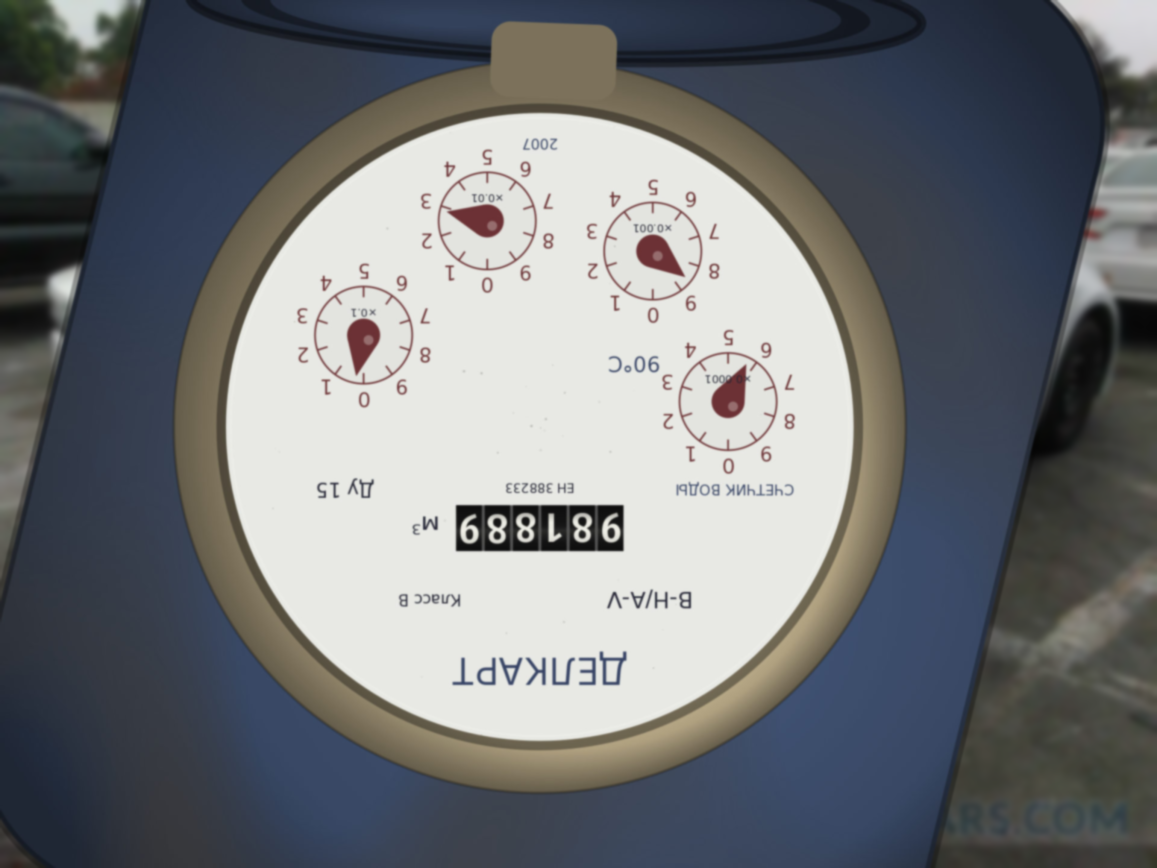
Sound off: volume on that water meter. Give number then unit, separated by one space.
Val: 981889.0285 m³
